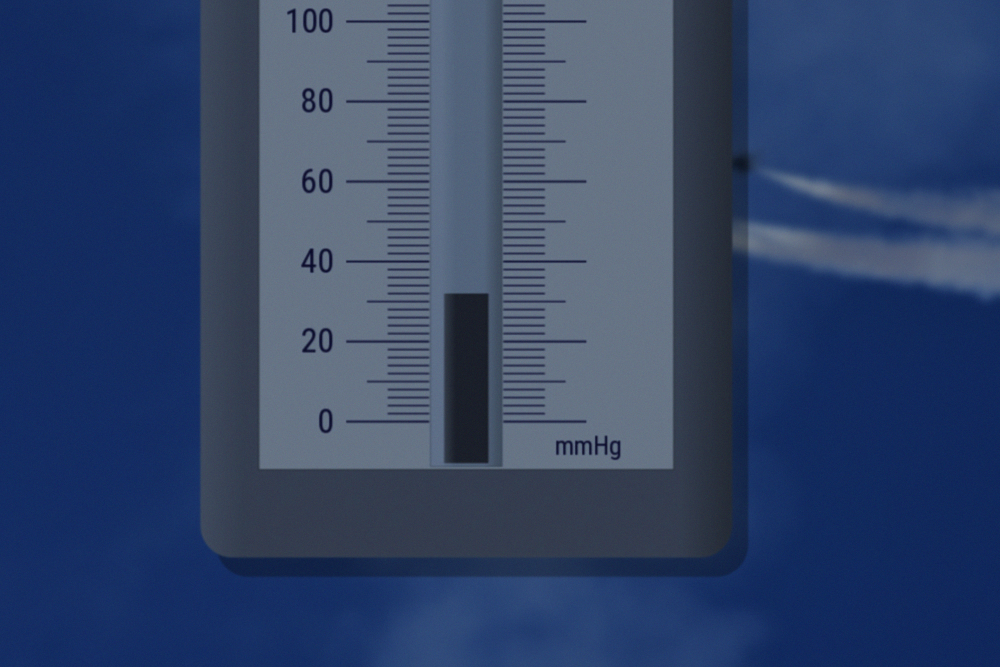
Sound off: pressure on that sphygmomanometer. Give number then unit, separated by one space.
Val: 32 mmHg
